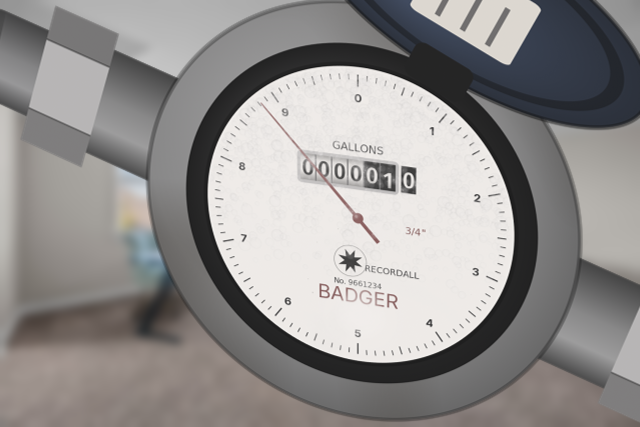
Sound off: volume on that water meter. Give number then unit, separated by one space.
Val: 8.8 gal
